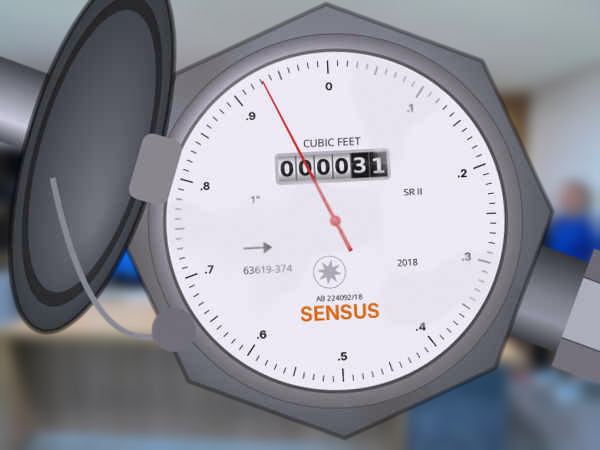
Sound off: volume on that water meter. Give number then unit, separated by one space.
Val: 30.93 ft³
